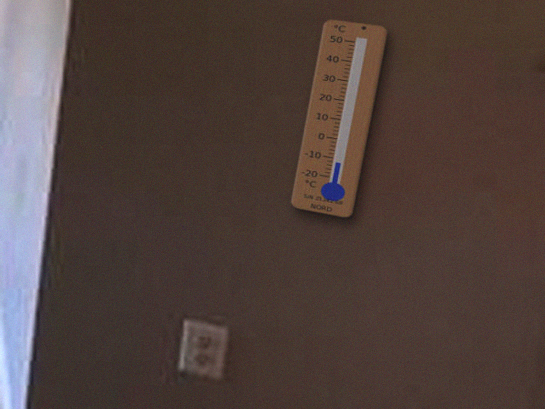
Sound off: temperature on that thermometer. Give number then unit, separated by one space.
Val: -12 °C
